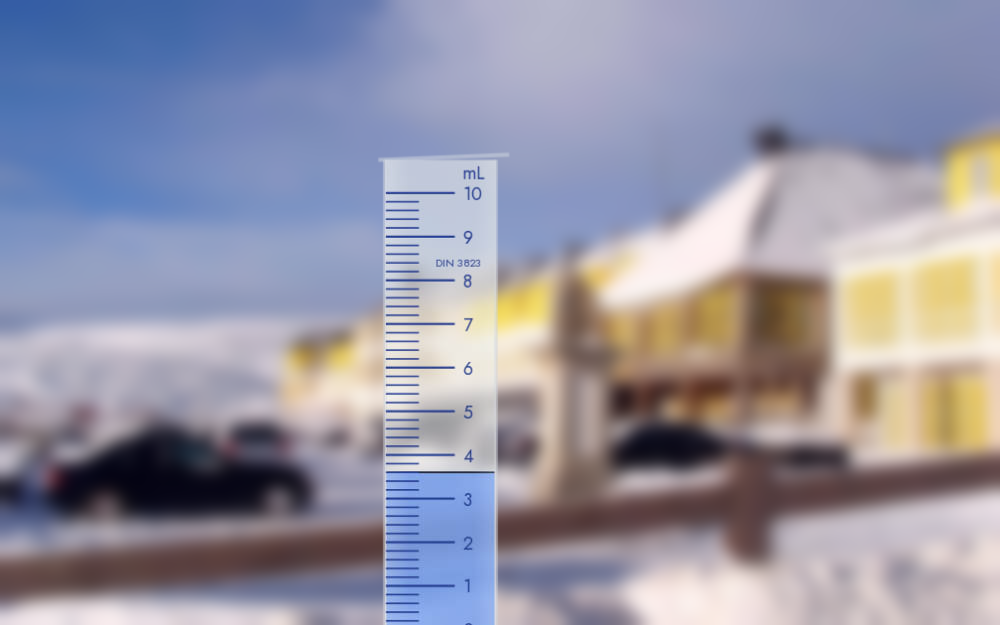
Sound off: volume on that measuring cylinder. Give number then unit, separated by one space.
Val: 3.6 mL
